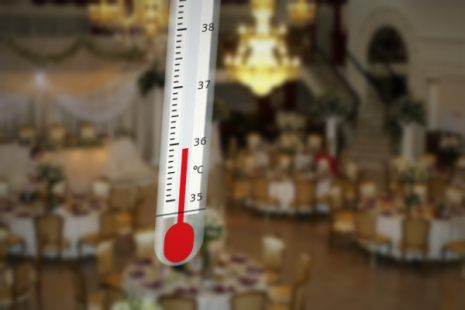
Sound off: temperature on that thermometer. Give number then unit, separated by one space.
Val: 35.9 °C
